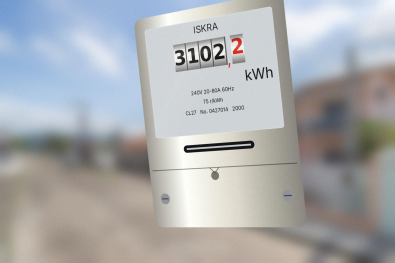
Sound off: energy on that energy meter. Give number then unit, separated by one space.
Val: 3102.2 kWh
